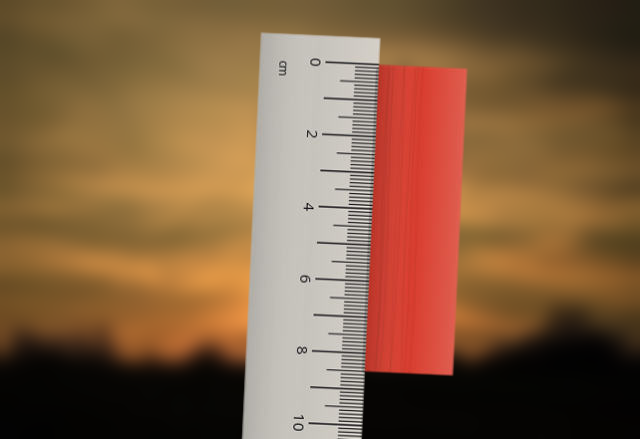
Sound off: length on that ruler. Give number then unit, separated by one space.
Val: 8.5 cm
